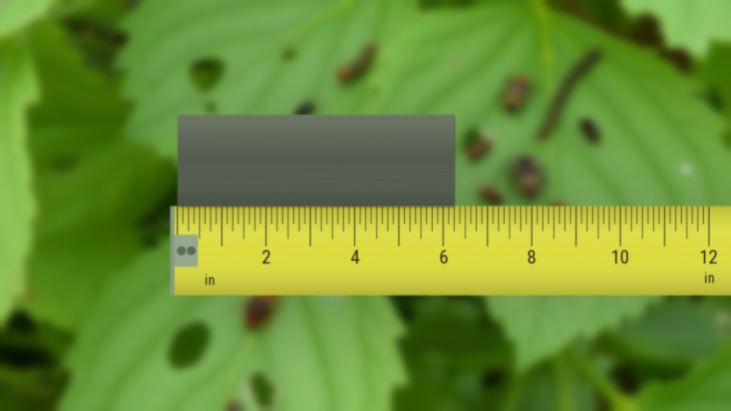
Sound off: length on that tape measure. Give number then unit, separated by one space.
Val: 6.25 in
